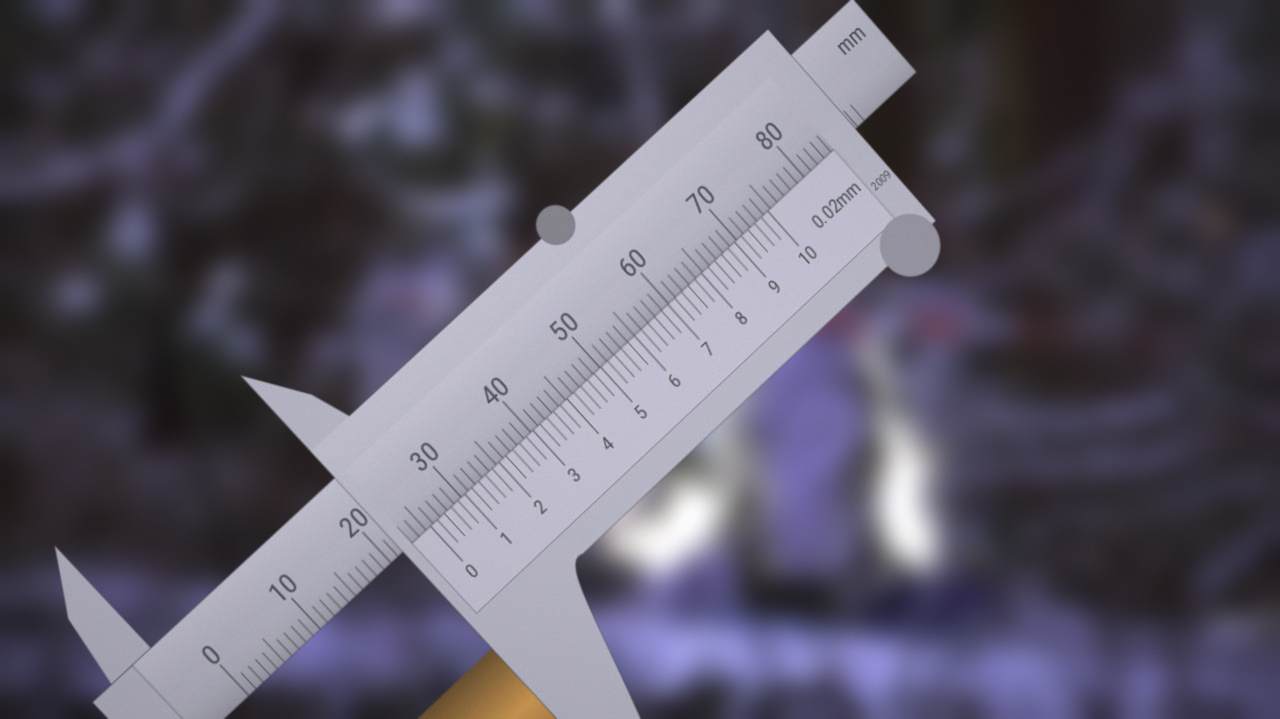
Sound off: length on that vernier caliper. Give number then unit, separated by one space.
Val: 25.6 mm
